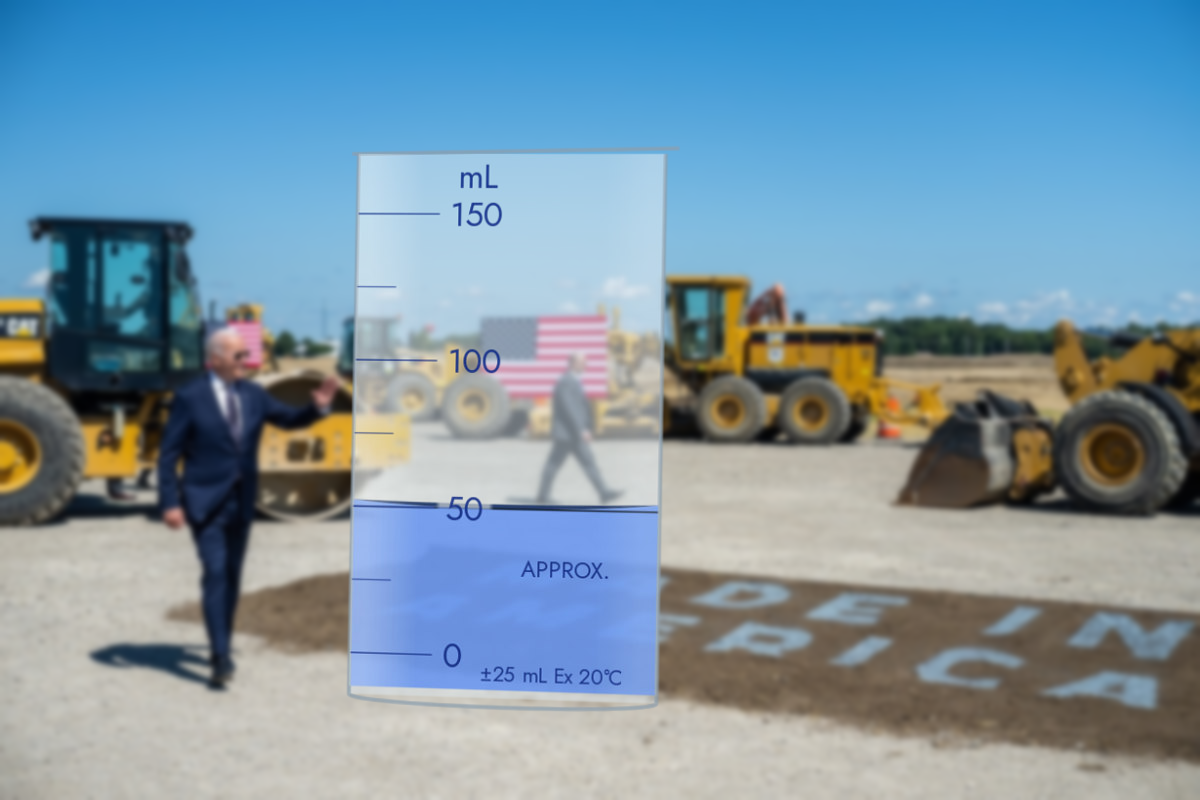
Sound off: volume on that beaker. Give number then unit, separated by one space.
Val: 50 mL
